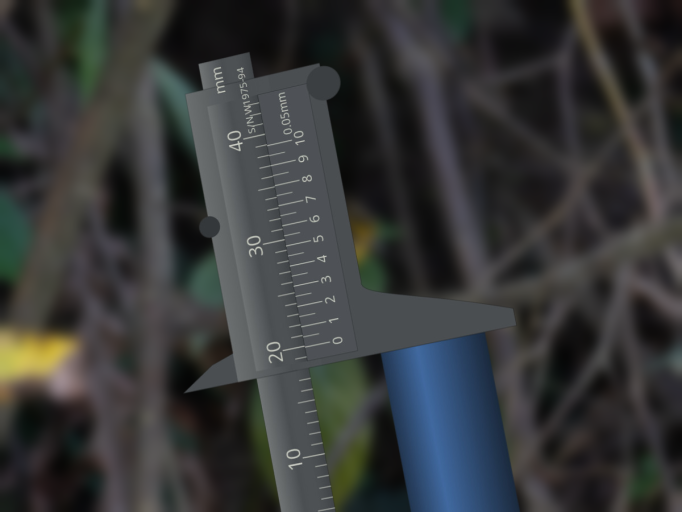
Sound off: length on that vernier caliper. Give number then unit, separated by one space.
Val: 19.9 mm
